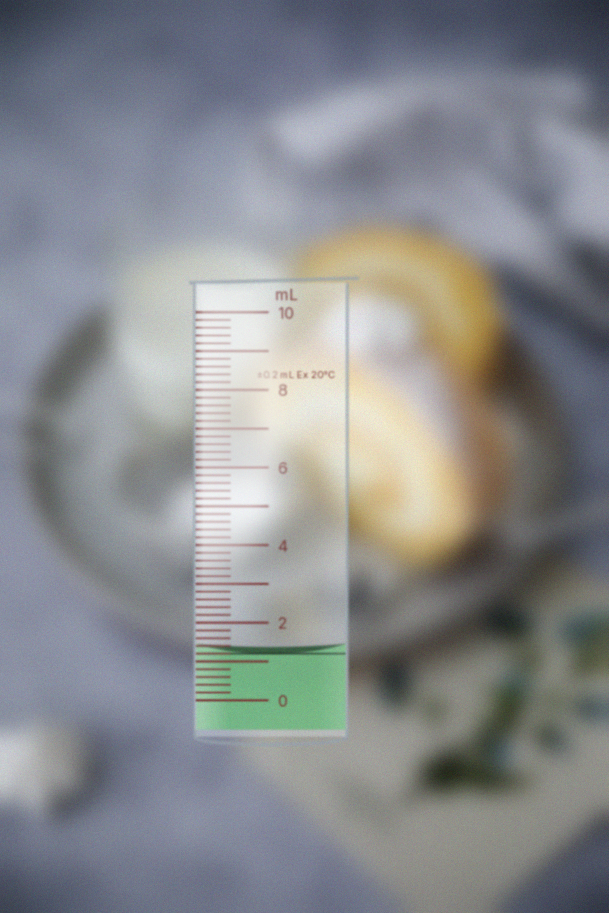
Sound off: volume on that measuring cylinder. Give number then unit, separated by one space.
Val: 1.2 mL
